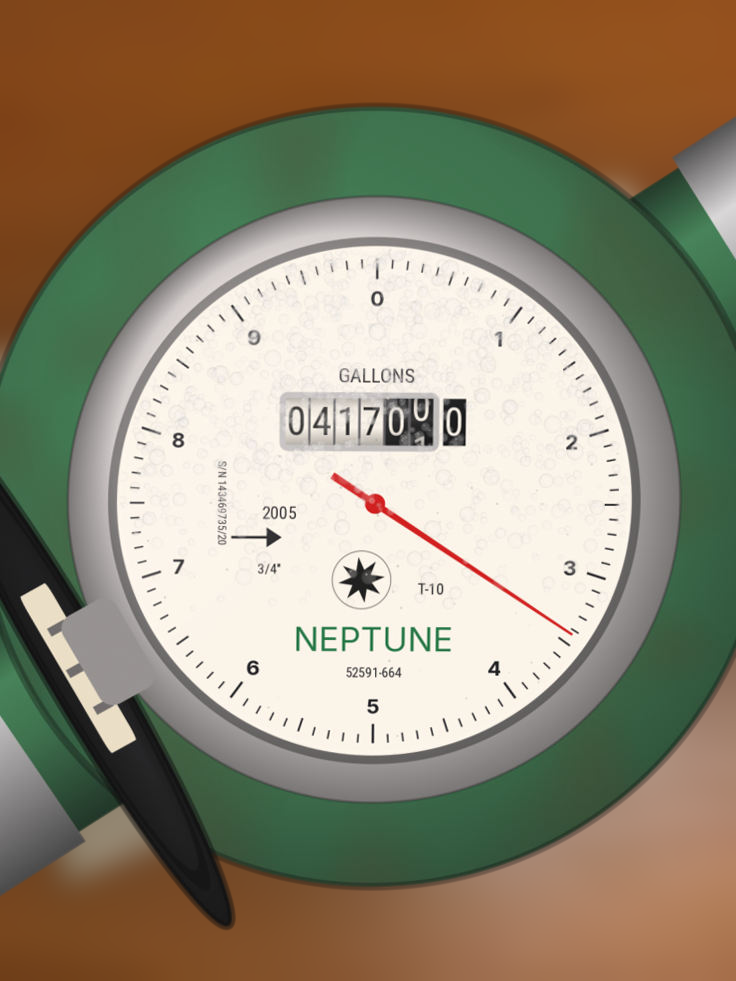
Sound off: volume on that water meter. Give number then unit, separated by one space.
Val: 417003.4 gal
